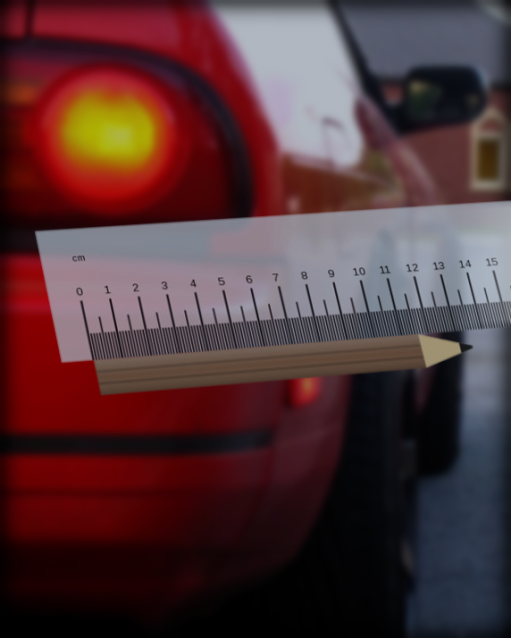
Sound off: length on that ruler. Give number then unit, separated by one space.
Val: 13.5 cm
